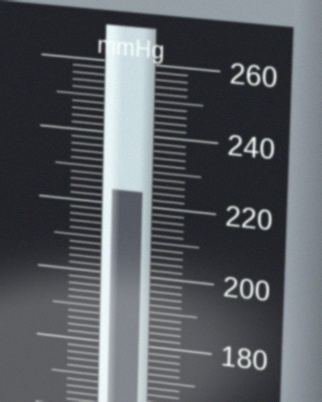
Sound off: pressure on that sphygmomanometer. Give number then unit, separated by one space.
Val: 224 mmHg
